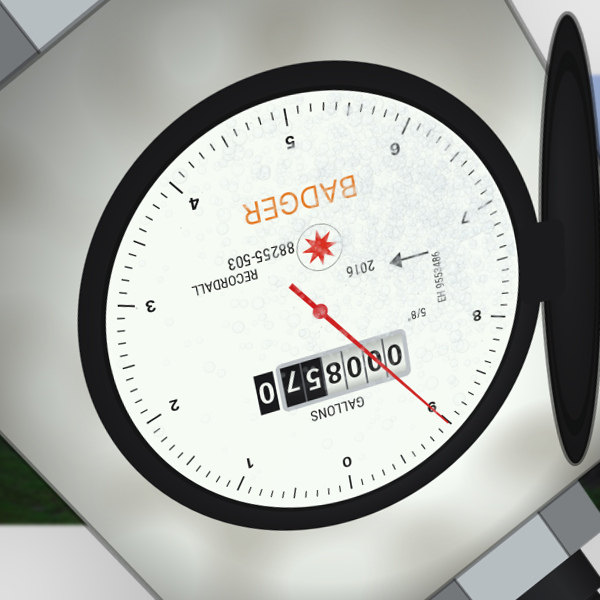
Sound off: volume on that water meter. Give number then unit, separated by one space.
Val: 8569.0 gal
